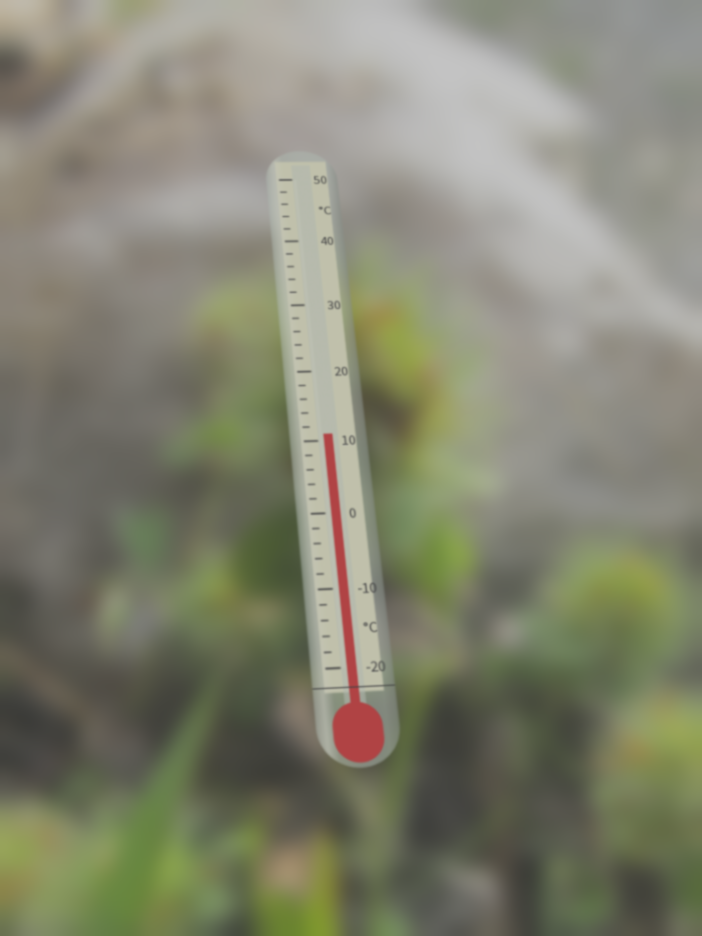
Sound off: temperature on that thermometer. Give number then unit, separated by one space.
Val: 11 °C
